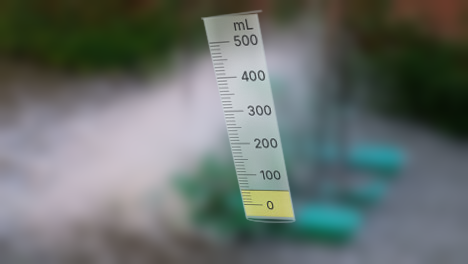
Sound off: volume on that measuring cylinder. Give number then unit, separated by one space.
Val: 50 mL
